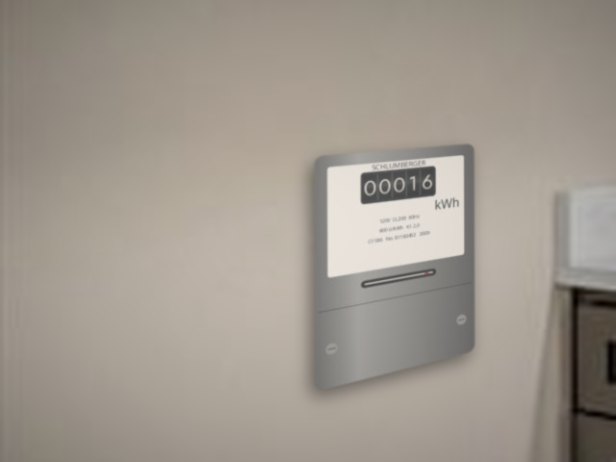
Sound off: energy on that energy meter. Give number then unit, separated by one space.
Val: 16 kWh
